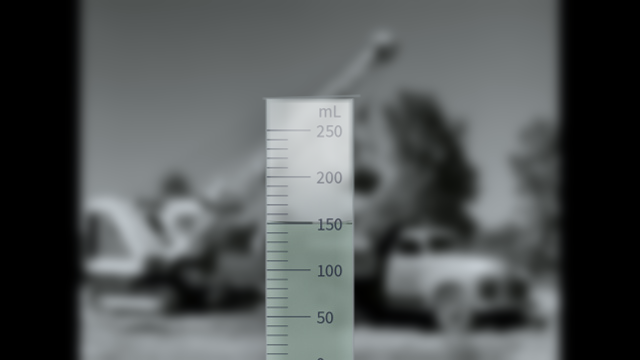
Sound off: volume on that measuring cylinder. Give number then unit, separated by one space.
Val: 150 mL
